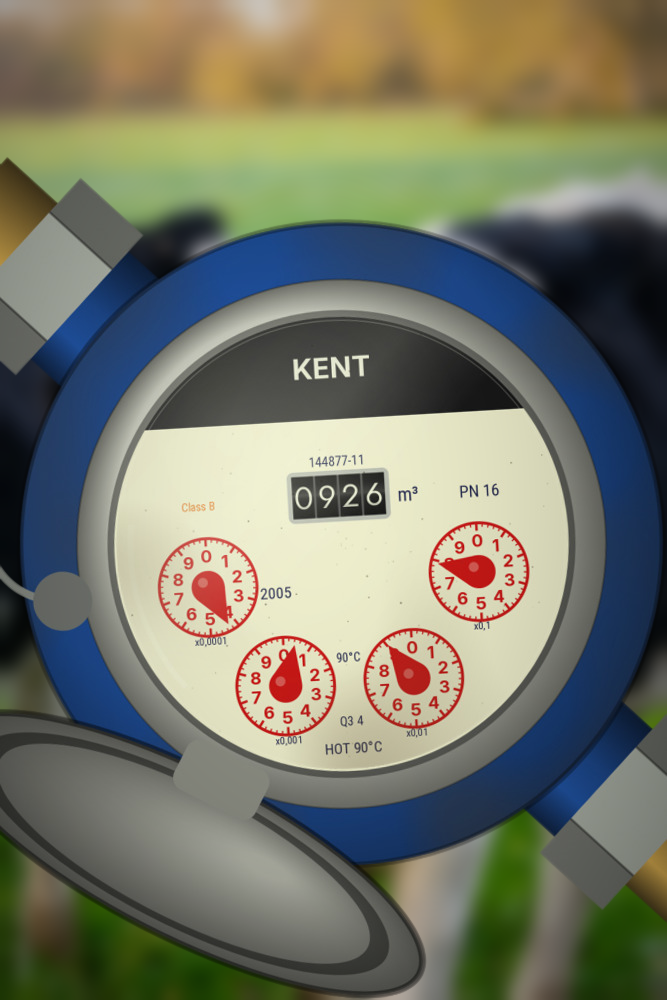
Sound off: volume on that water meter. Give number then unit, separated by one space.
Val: 926.7904 m³
